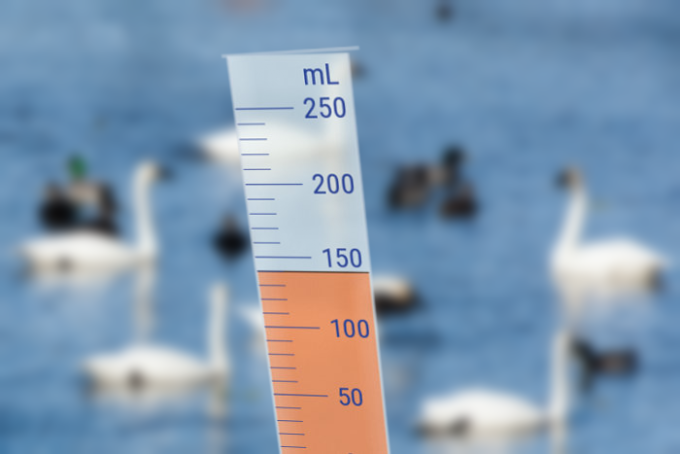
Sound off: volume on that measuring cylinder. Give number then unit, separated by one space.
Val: 140 mL
